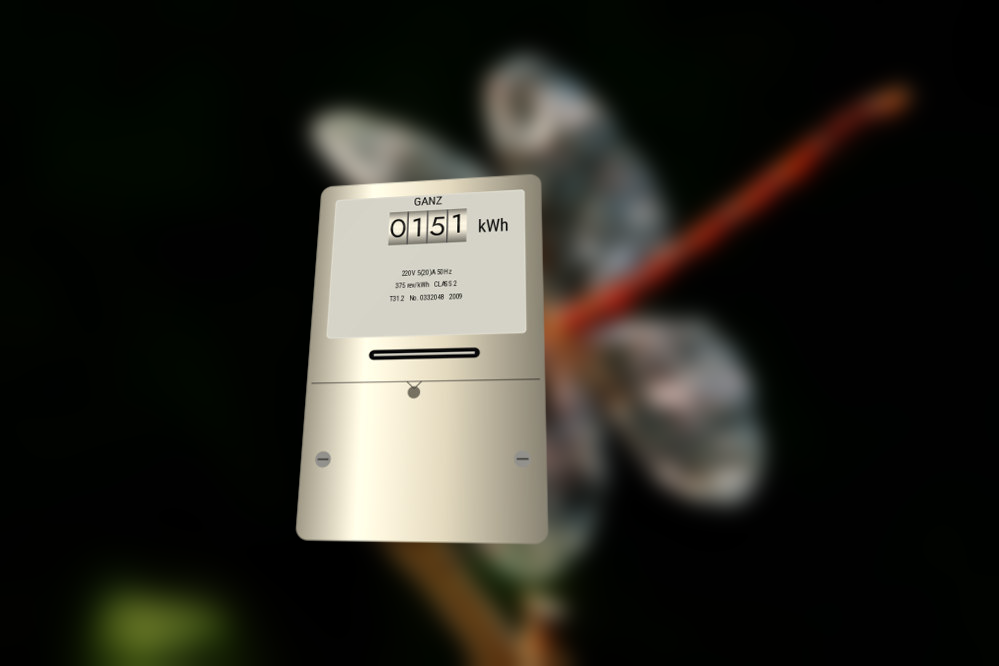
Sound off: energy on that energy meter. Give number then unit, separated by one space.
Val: 151 kWh
